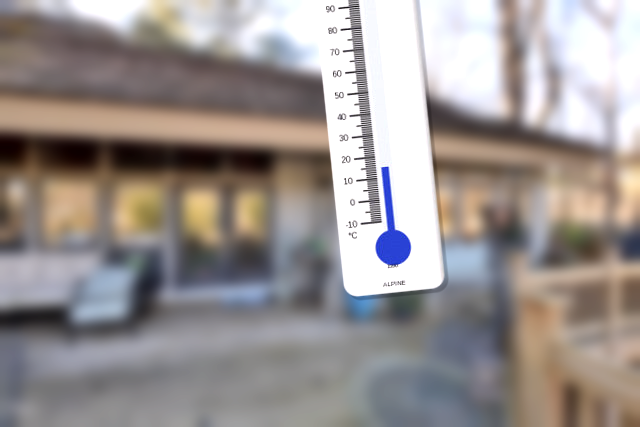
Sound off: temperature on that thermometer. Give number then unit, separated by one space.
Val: 15 °C
